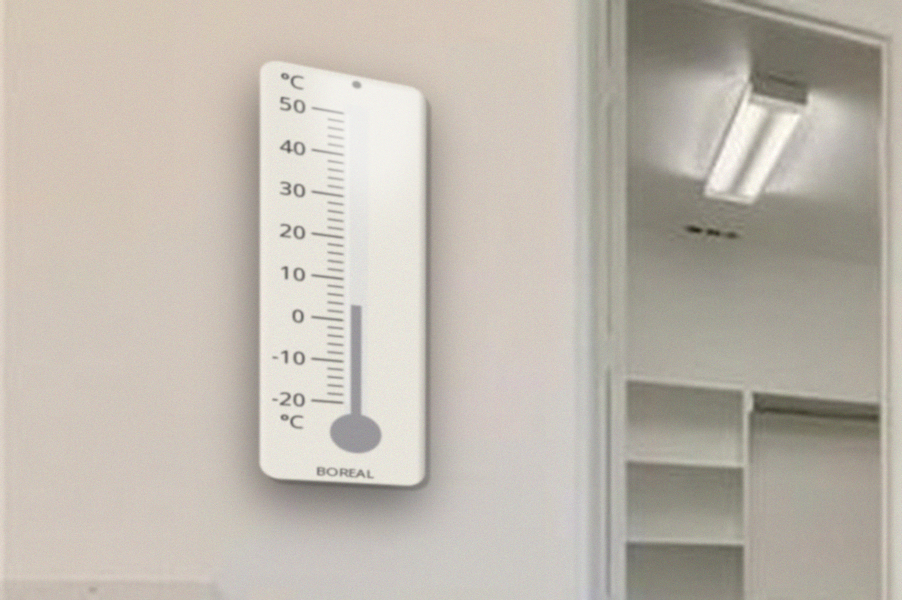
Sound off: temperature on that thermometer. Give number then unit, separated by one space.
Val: 4 °C
